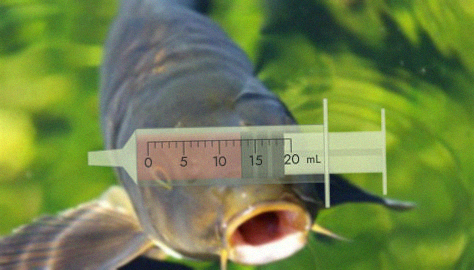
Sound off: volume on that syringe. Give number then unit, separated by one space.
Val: 13 mL
